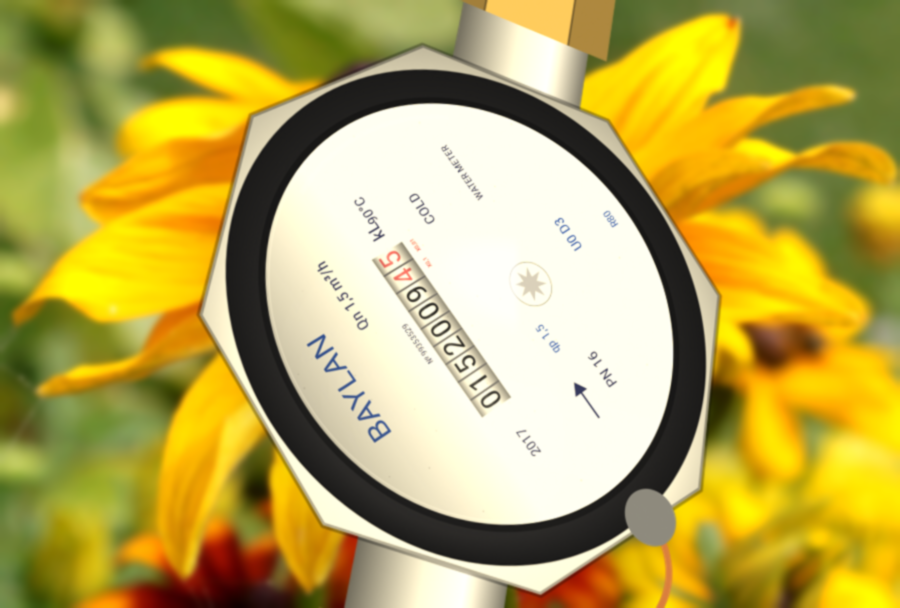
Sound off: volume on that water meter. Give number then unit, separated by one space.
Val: 152009.45 kL
